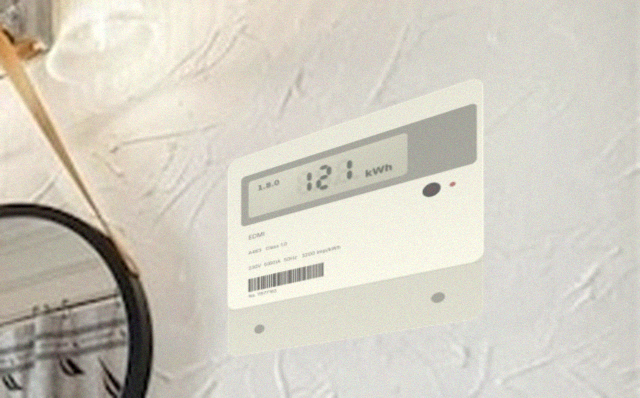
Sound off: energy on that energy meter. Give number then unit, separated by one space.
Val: 121 kWh
